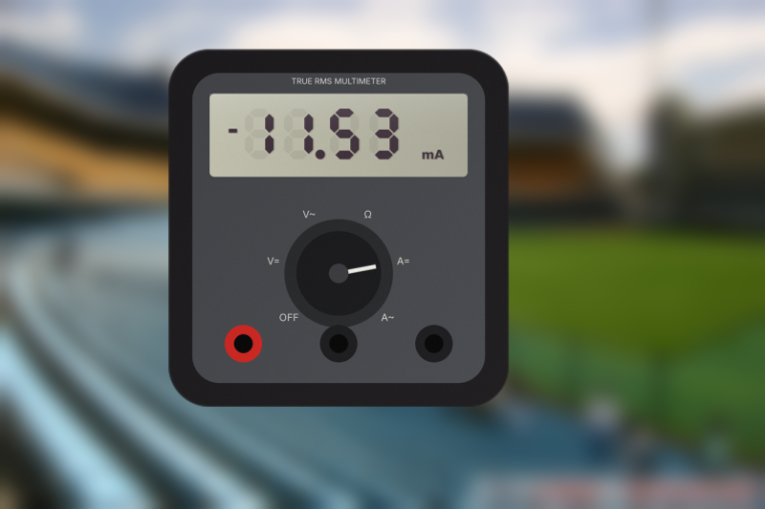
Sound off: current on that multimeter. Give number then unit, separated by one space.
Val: -11.53 mA
